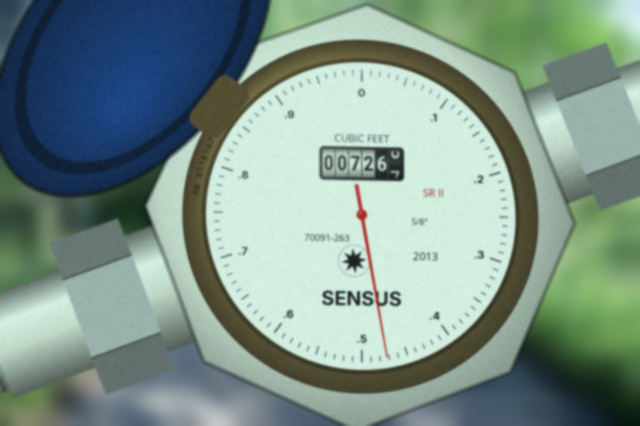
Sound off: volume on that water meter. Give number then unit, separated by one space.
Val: 7266.47 ft³
